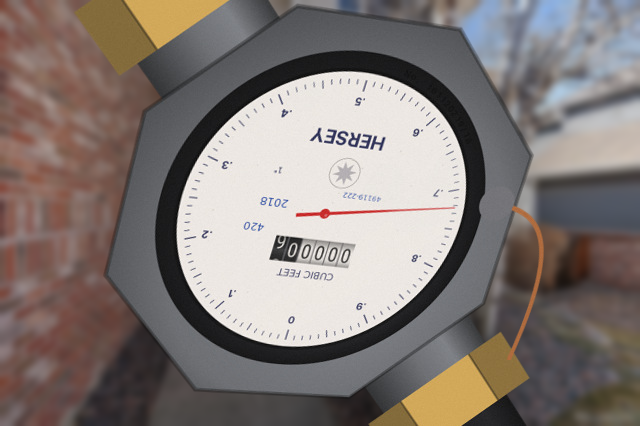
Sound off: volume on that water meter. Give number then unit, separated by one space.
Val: 5.72 ft³
